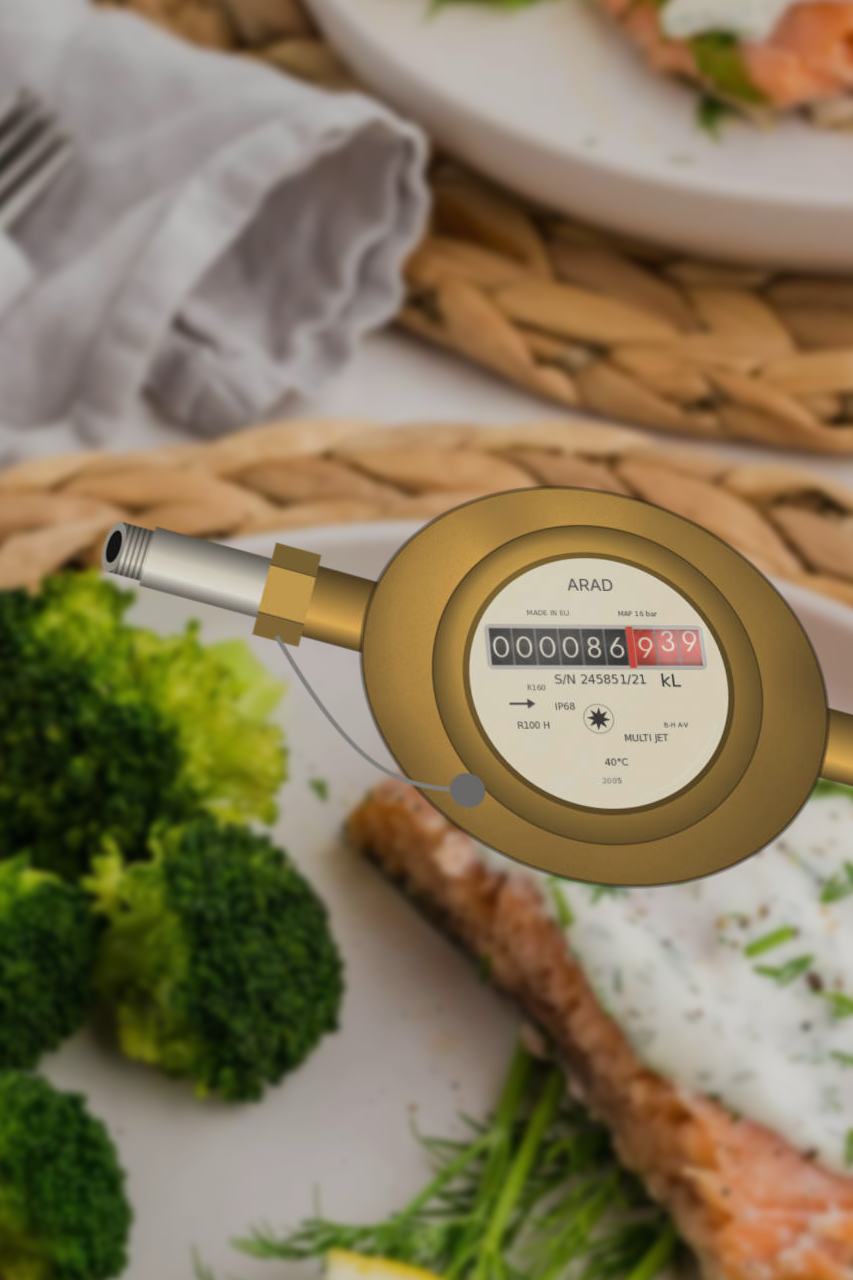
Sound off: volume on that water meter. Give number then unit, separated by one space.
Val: 86.939 kL
